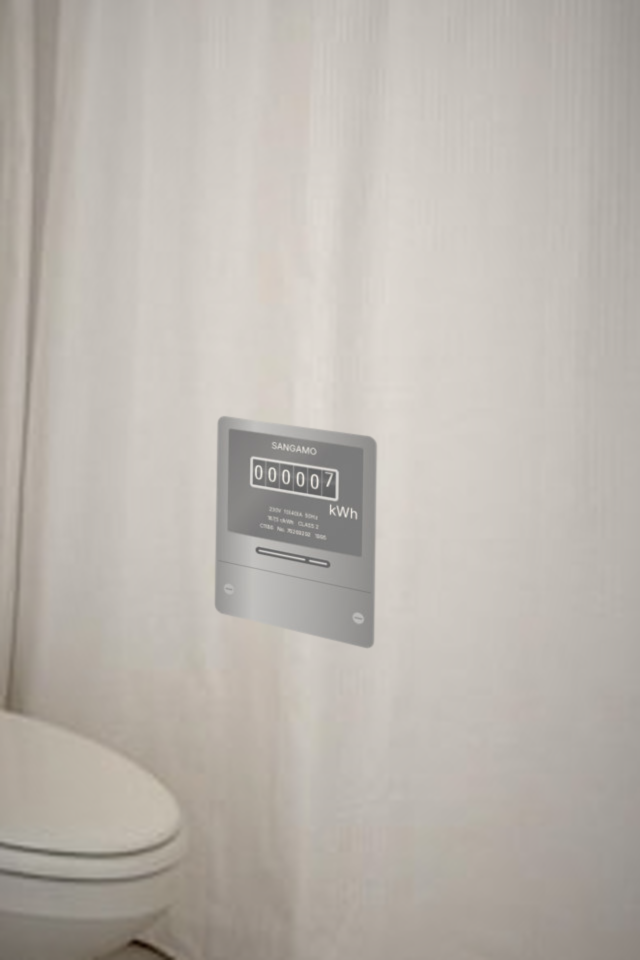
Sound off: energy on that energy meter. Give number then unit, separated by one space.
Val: 7 kWh
